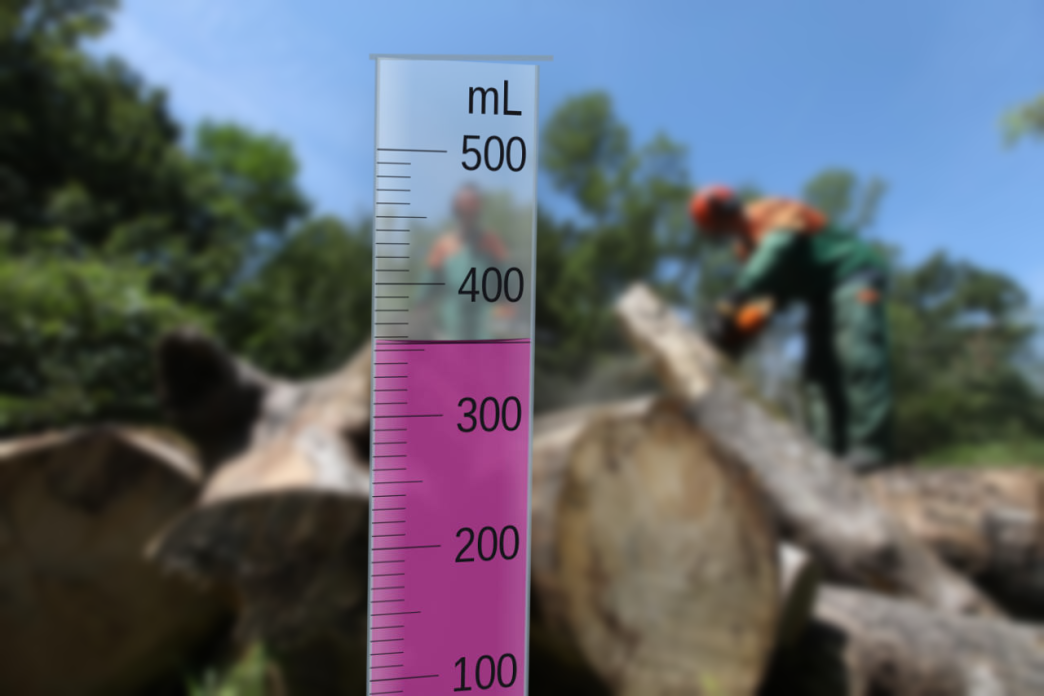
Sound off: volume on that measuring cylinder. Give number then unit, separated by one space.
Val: 355 mL
